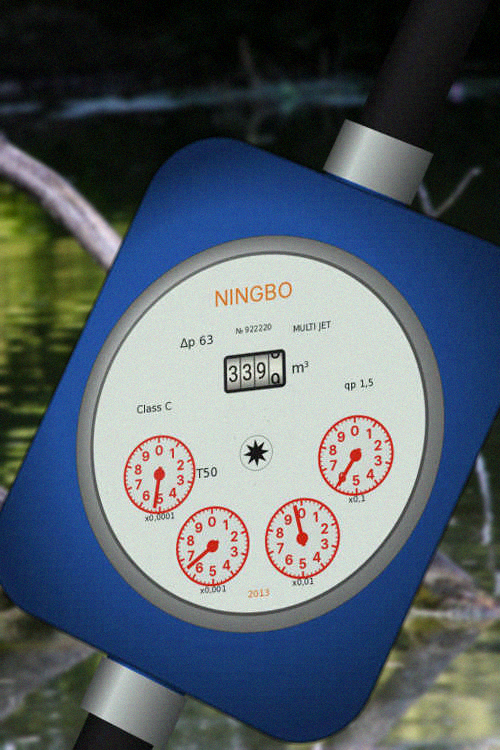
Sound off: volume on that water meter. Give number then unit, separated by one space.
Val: 3398.5965 m³
